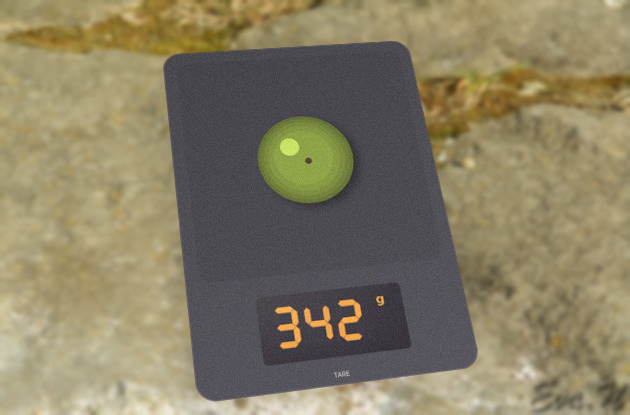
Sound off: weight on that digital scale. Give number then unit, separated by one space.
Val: 342 g
